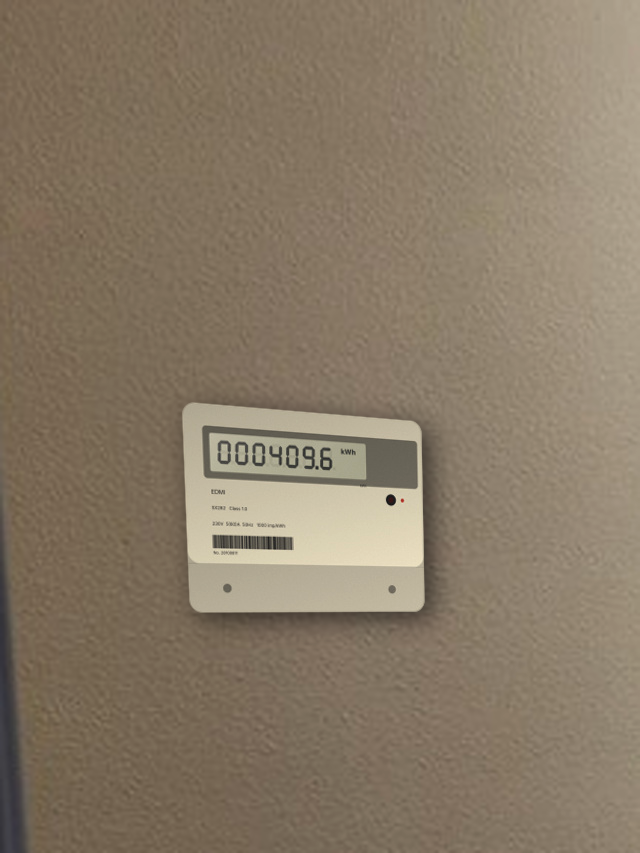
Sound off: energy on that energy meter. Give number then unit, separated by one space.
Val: 409.6 kWh
